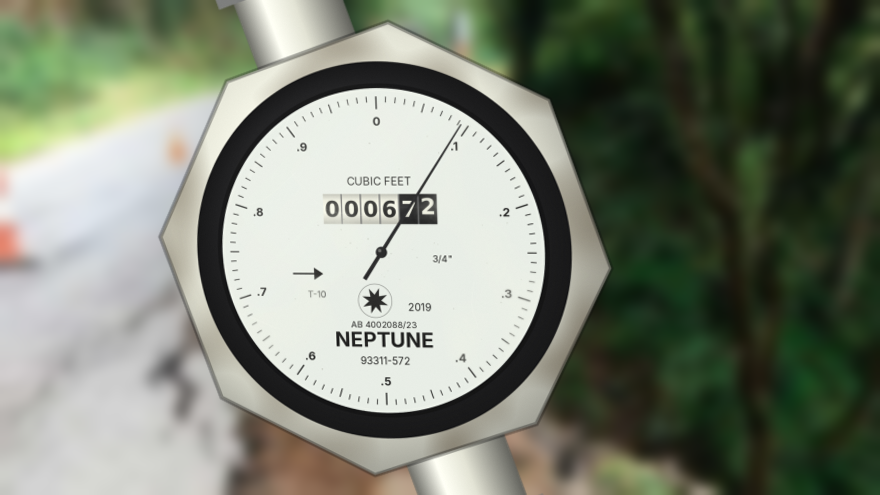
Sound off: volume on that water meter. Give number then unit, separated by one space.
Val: 672.09 ft³
